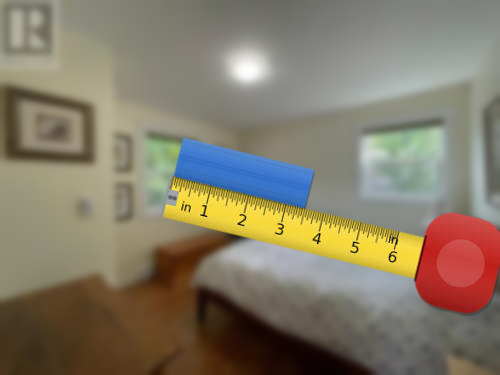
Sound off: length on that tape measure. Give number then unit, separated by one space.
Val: 3.5 in
